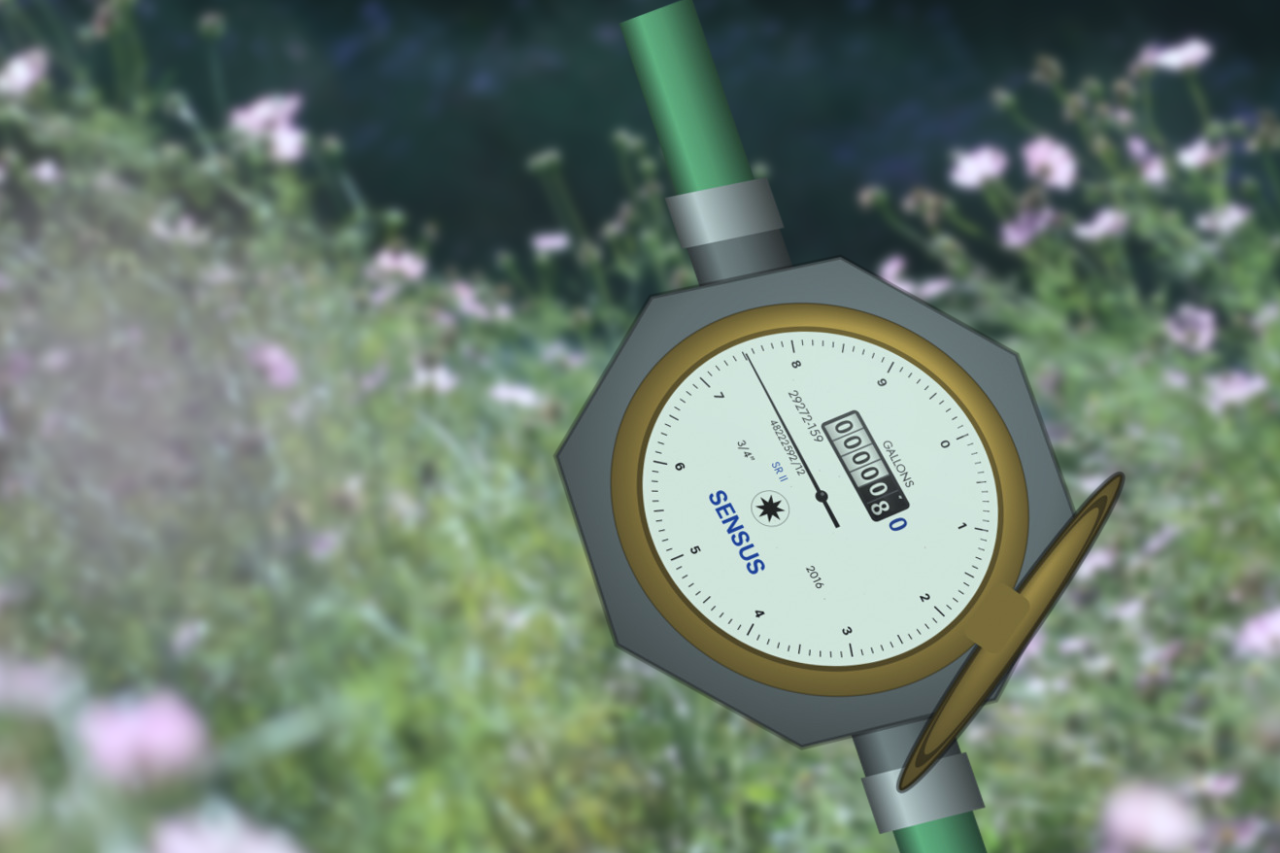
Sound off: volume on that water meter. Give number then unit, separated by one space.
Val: 77.5 gal
